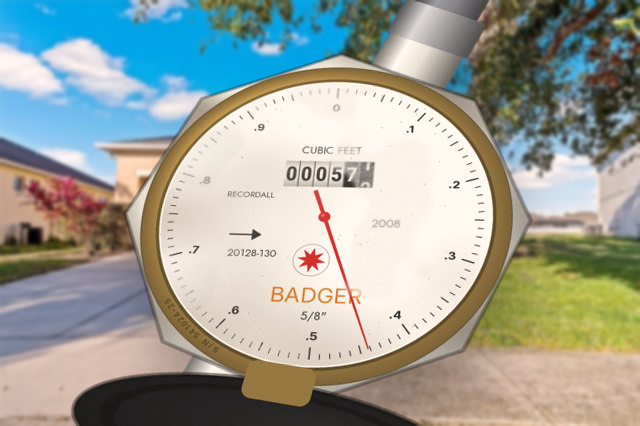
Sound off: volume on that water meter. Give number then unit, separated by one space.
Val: 571.44 ft³
